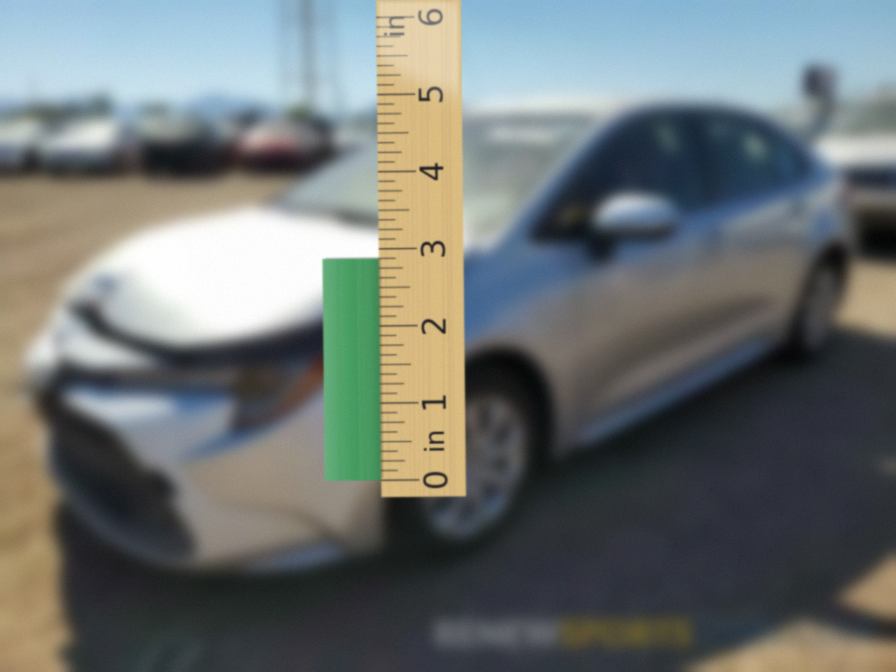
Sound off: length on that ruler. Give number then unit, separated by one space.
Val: 2.875 in
